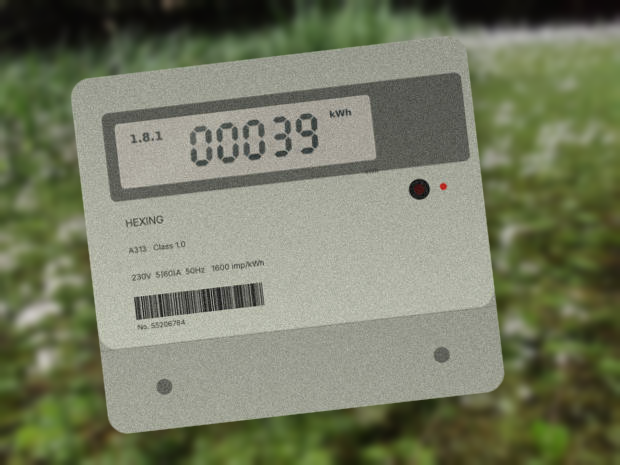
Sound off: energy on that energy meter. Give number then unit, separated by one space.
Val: 39 kWh
